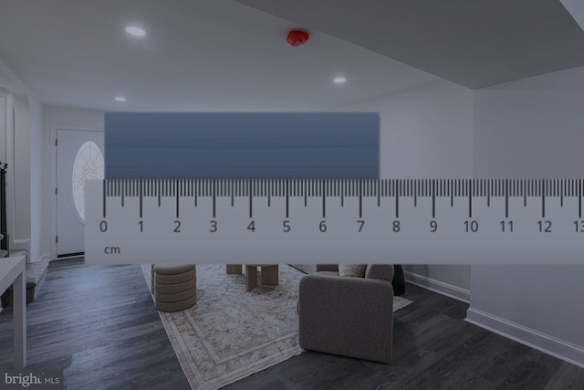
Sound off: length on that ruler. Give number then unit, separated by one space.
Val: 7.5 cm
